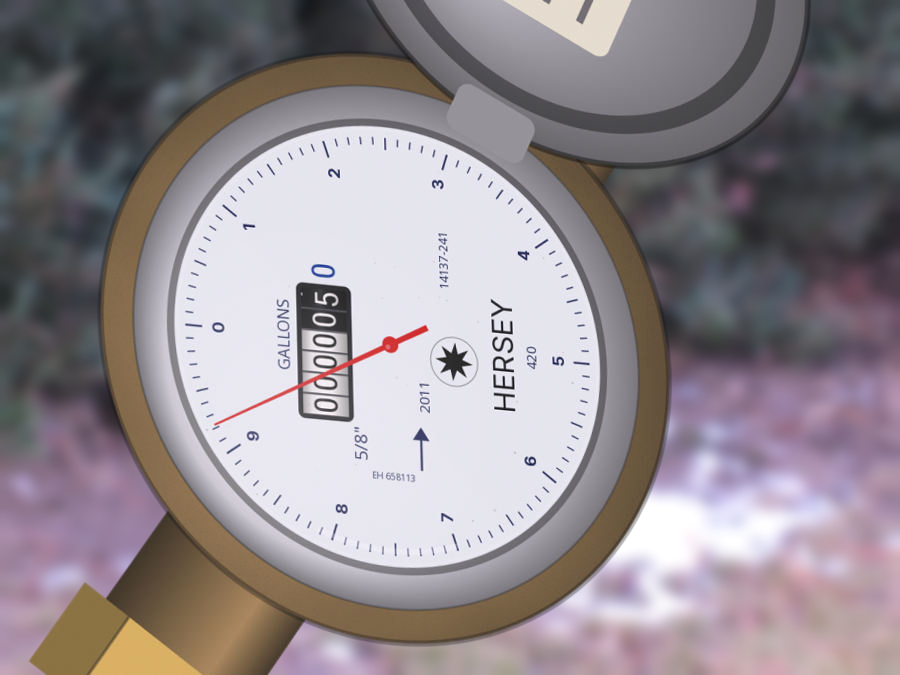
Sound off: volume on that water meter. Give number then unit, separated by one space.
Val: 49.2 gal
